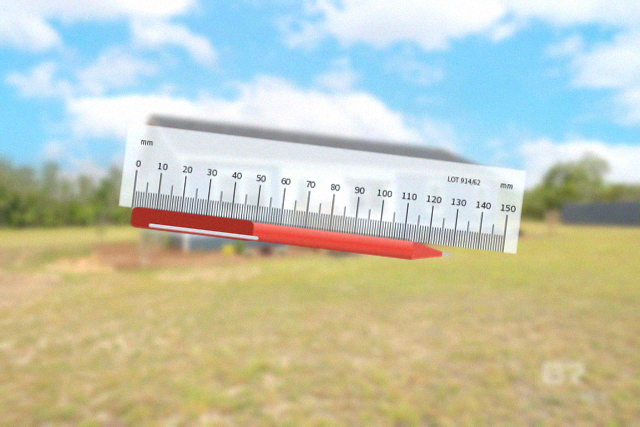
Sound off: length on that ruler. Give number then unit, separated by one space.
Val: 130 mm
